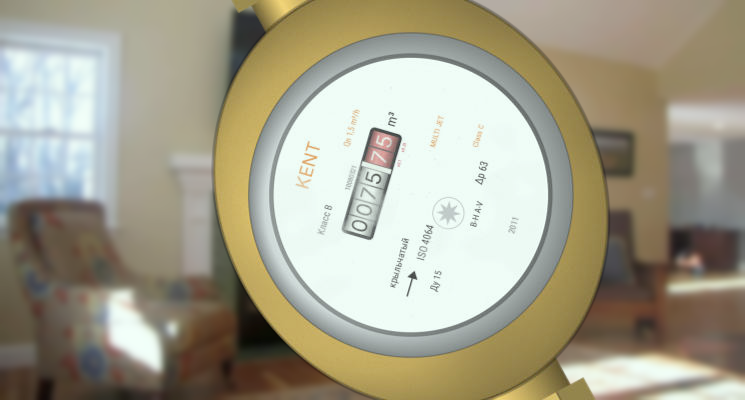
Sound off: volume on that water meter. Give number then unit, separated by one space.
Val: 75.75 m³
